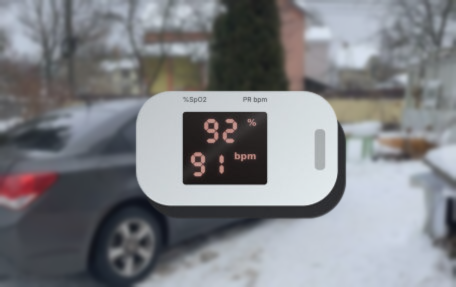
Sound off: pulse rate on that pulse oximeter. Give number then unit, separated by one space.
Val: 91 bpm
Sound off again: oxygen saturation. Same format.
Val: 92 %
